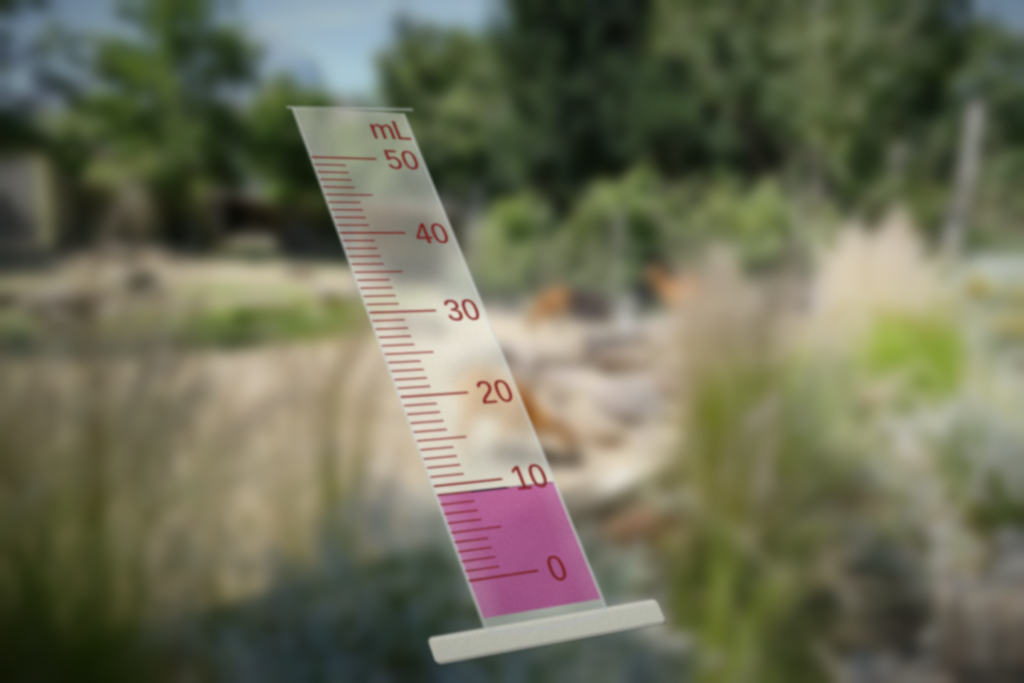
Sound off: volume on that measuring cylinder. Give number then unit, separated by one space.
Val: 9 mL
